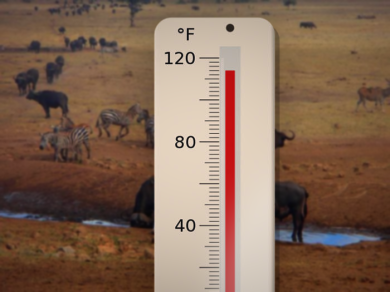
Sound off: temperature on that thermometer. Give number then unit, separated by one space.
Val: 114 °F
